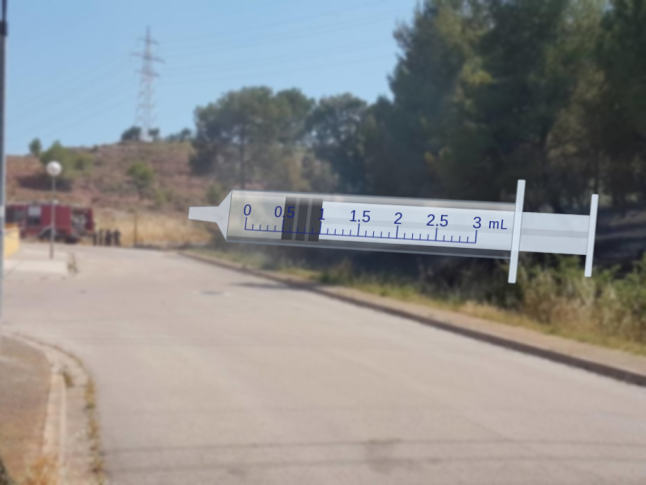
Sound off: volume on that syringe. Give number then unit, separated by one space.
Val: 0.5 mL
